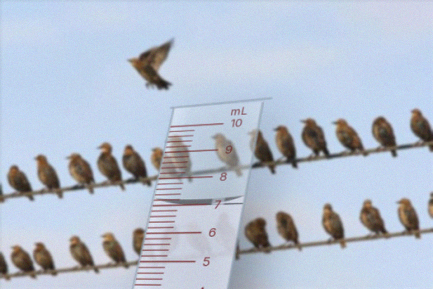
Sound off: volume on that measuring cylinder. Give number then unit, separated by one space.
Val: 7 mL
